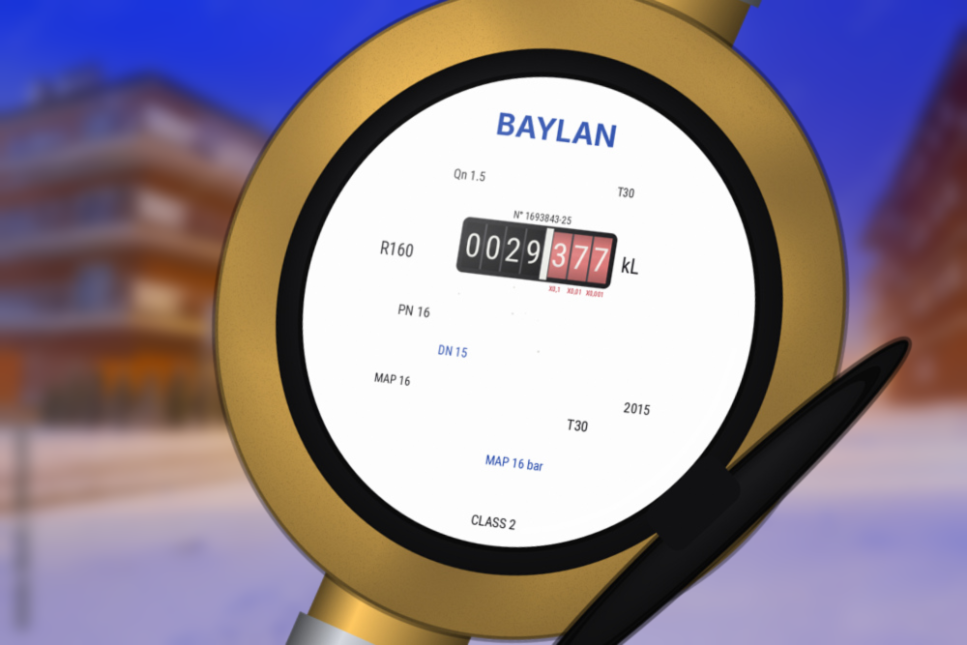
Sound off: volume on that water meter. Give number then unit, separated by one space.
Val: 29.377 kL
